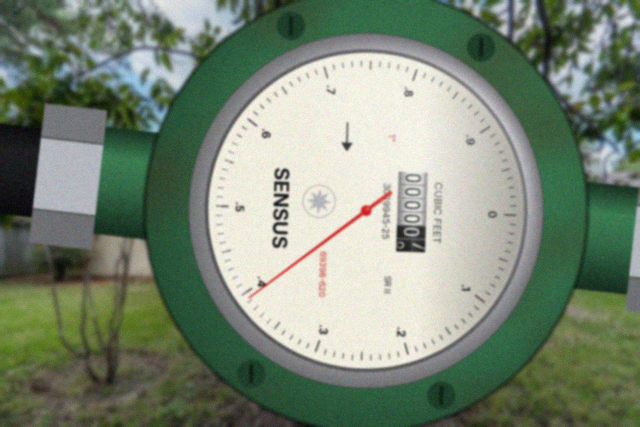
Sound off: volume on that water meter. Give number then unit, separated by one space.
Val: 7.39 ft³
